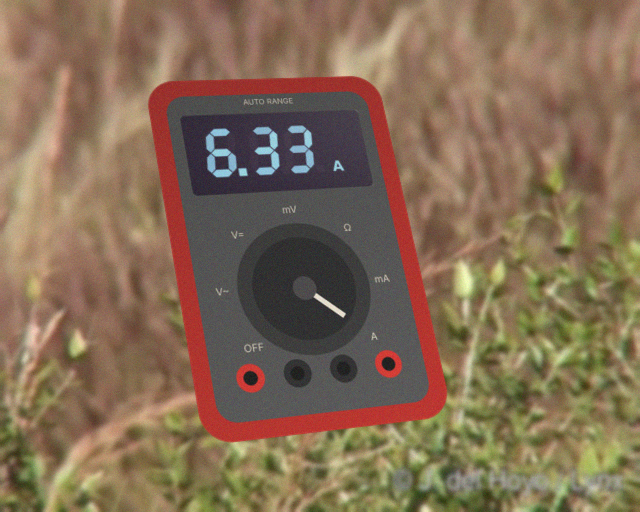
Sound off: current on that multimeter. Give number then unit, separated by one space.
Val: 6.33 A
